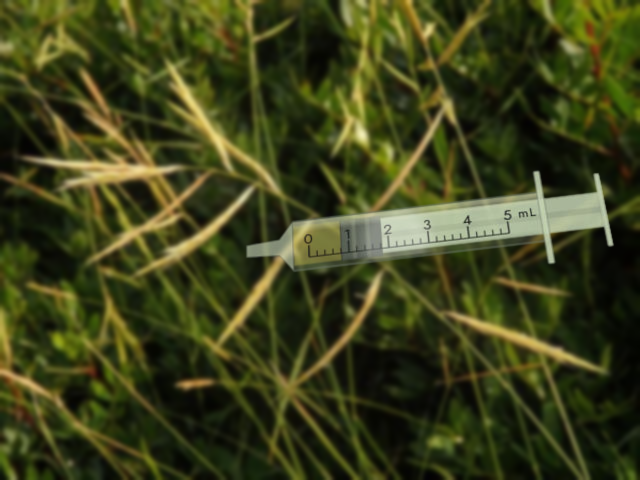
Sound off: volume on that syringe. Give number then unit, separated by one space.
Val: 0.8 mL
